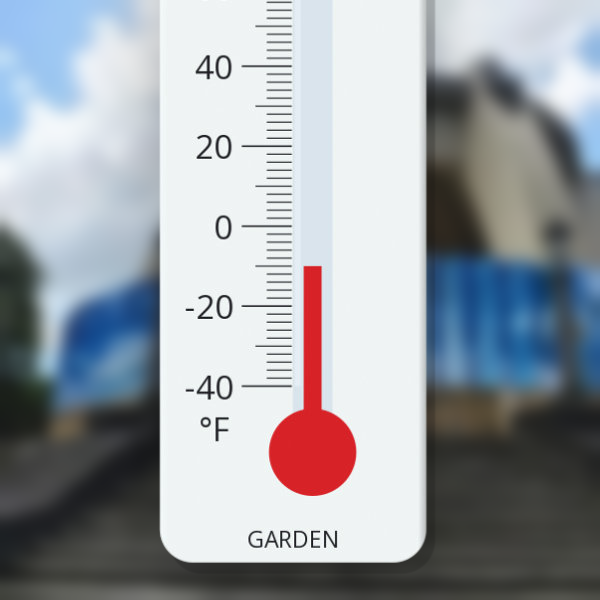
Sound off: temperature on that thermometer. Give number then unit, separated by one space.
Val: -10 °F
